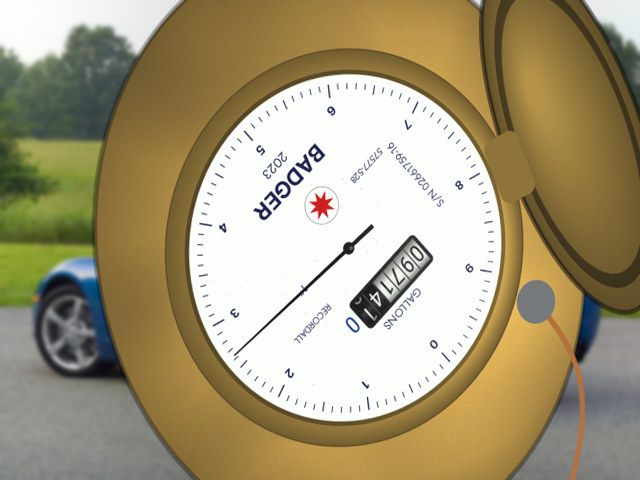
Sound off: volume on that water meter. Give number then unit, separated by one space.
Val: 971412.6 gal
